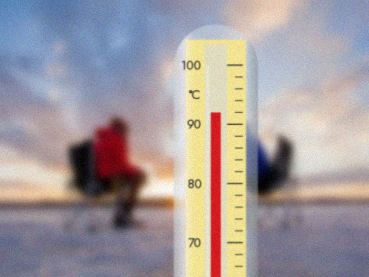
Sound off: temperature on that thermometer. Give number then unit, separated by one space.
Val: 92 °C
